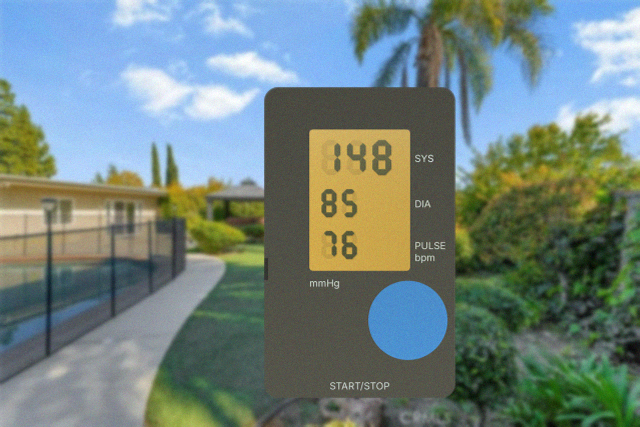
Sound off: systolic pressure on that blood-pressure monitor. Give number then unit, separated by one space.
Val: 148 mmHg
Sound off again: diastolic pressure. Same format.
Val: 85 mmHg
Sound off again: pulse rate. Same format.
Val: 76 bpm
